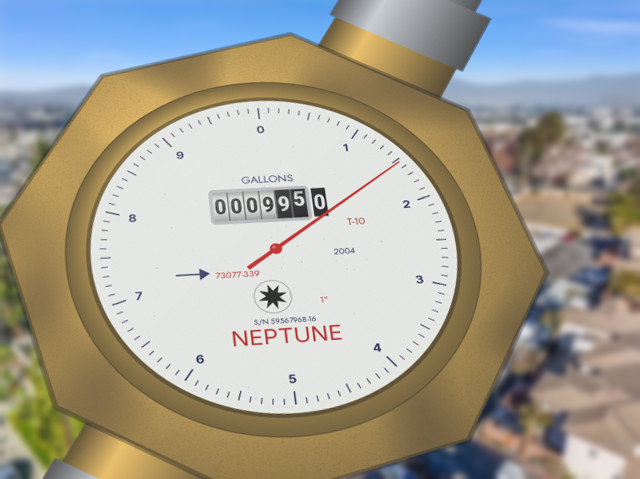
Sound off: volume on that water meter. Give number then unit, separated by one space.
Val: 9951.5 gal
